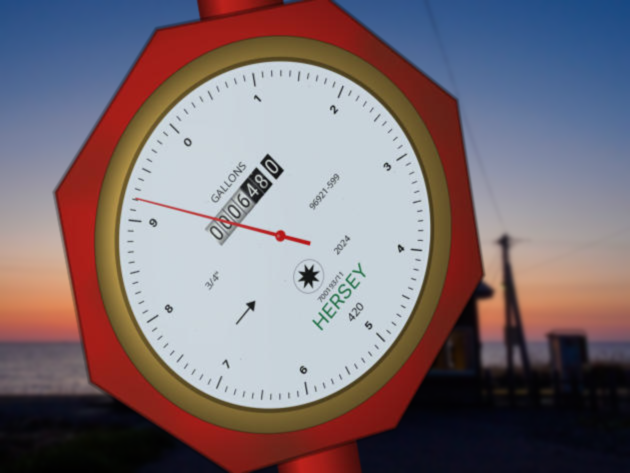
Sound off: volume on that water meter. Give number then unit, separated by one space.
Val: 6479.2 gal
